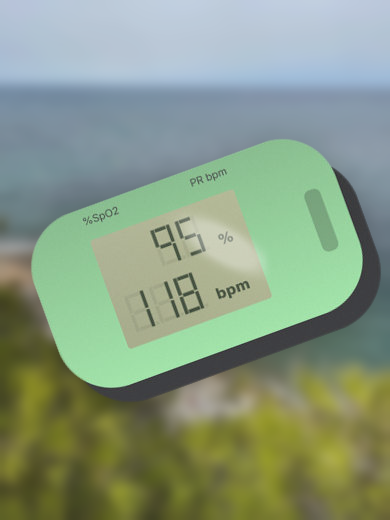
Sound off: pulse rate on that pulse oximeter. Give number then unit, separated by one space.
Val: 118 bpm
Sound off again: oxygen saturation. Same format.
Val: 95 %
